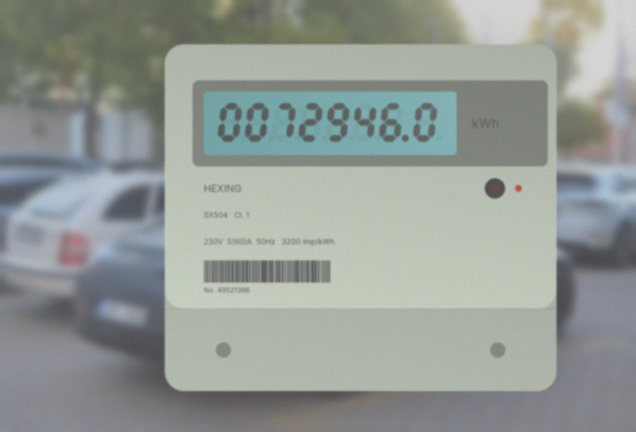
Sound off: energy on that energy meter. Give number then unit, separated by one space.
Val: 72946.0 kWh
